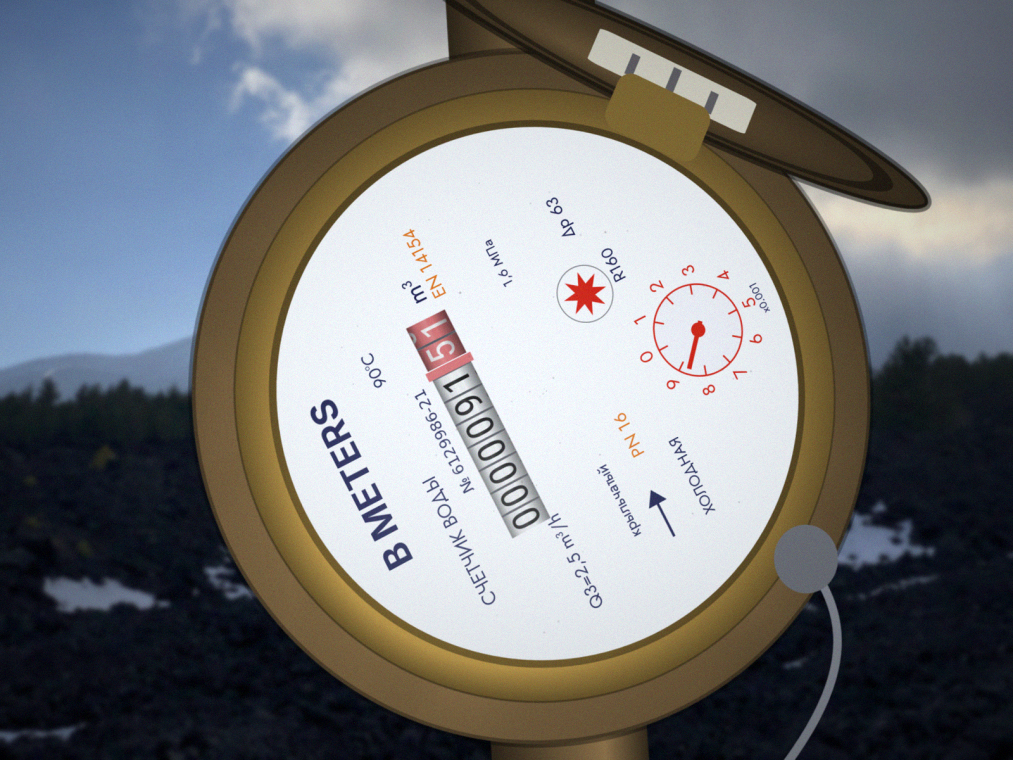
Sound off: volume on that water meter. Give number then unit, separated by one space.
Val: 91.508 m³
